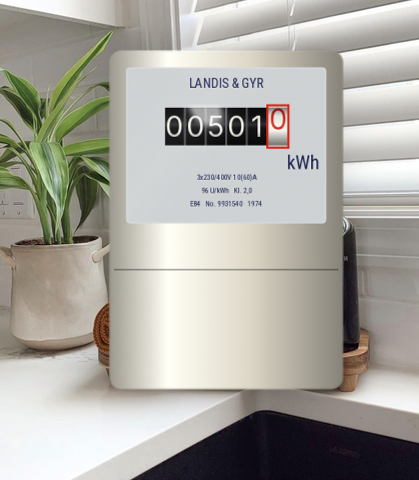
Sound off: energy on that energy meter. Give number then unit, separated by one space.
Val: 501.0 kWh
